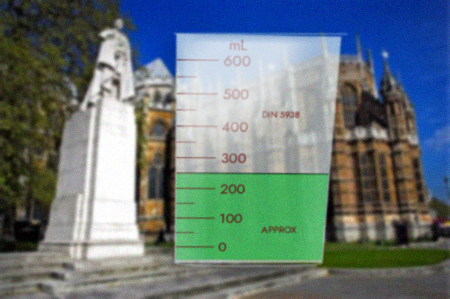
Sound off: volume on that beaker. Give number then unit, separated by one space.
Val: 250 mL
